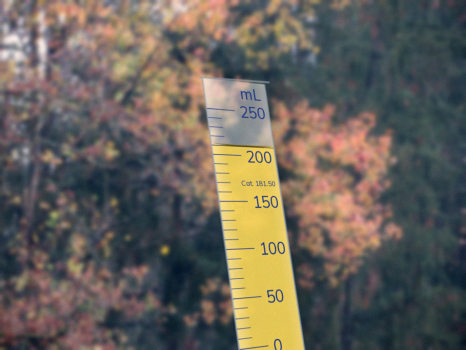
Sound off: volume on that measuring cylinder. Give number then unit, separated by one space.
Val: 210 mL
